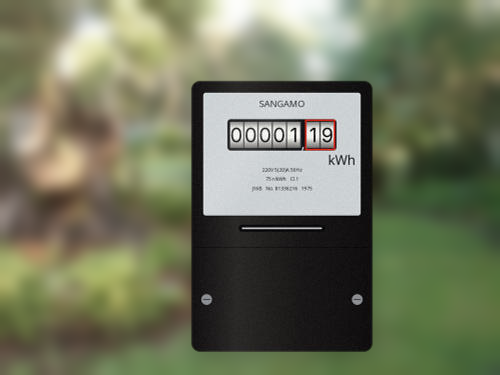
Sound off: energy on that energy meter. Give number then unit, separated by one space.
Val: 1.19 kWh
